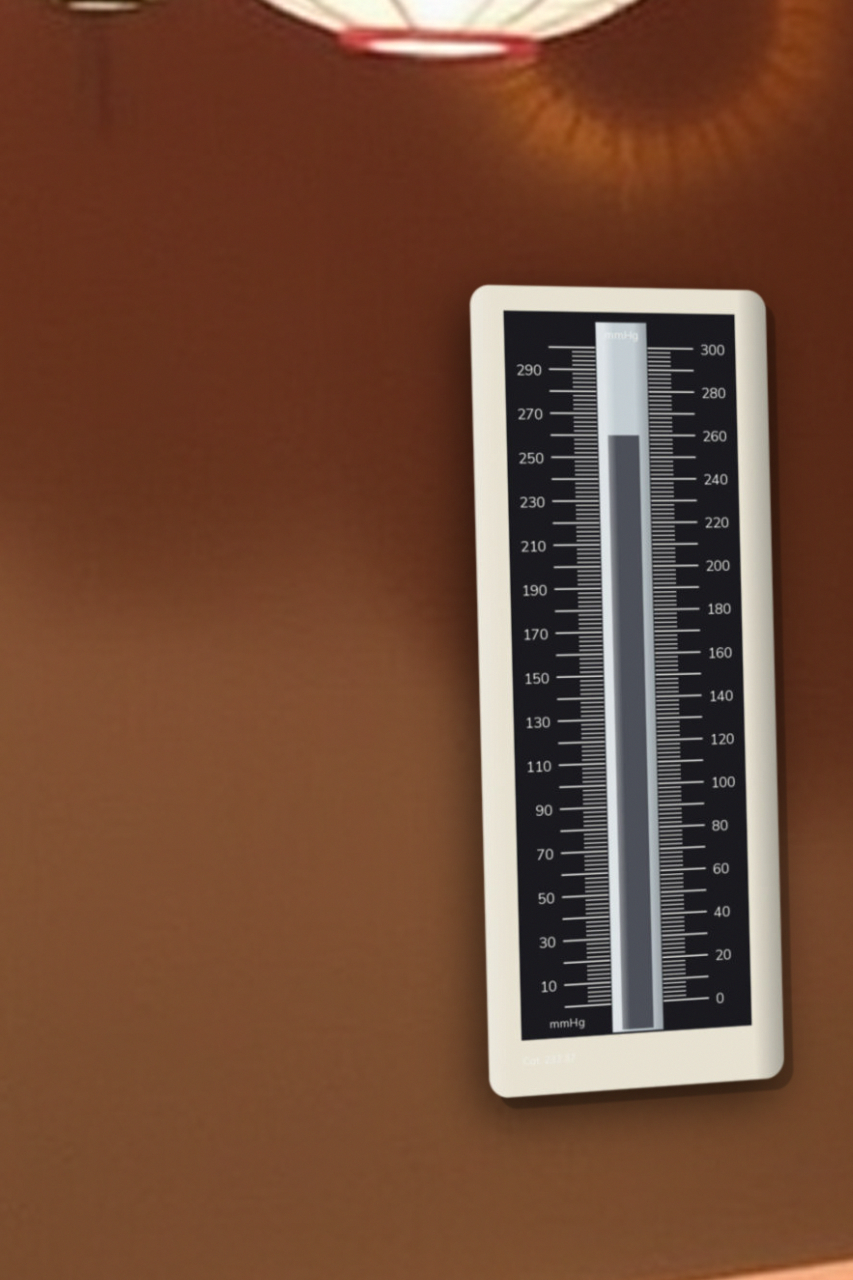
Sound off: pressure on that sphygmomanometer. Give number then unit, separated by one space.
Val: 260 mmHg
